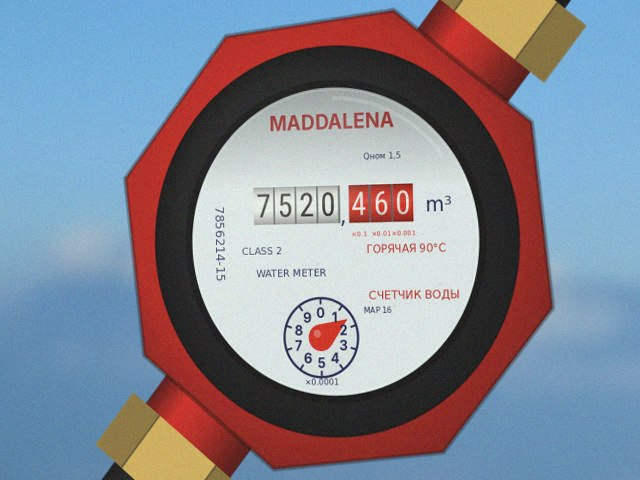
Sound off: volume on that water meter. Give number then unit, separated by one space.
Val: 7520.4601 m³
